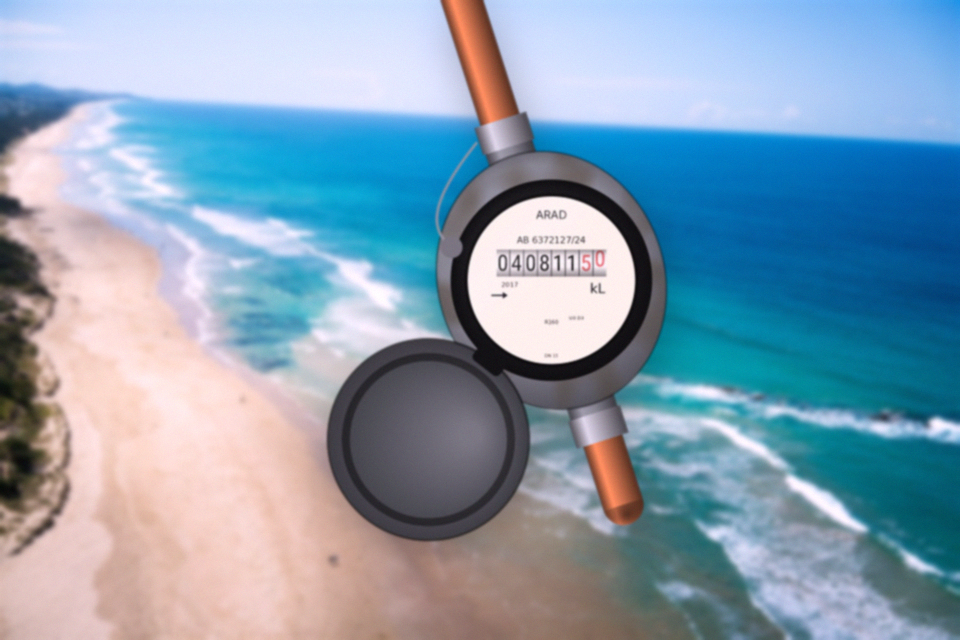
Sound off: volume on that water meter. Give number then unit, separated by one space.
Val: 40811.50 kL
